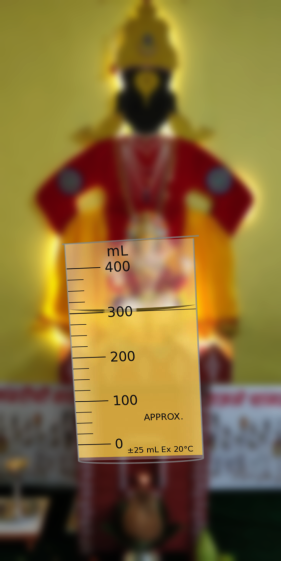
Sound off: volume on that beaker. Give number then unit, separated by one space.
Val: 300 mL
